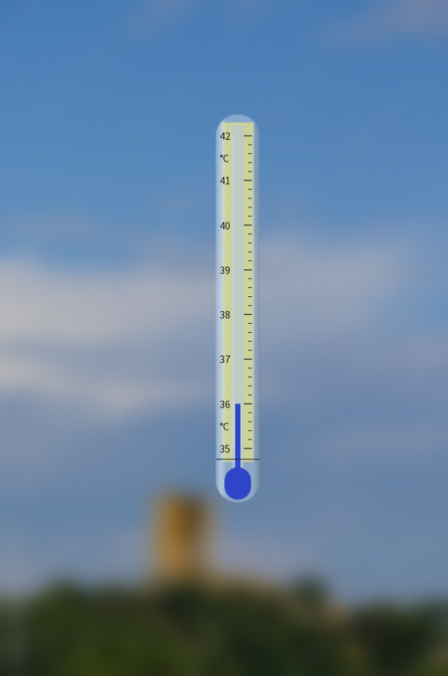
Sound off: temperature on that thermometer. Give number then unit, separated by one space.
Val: 36 °C
